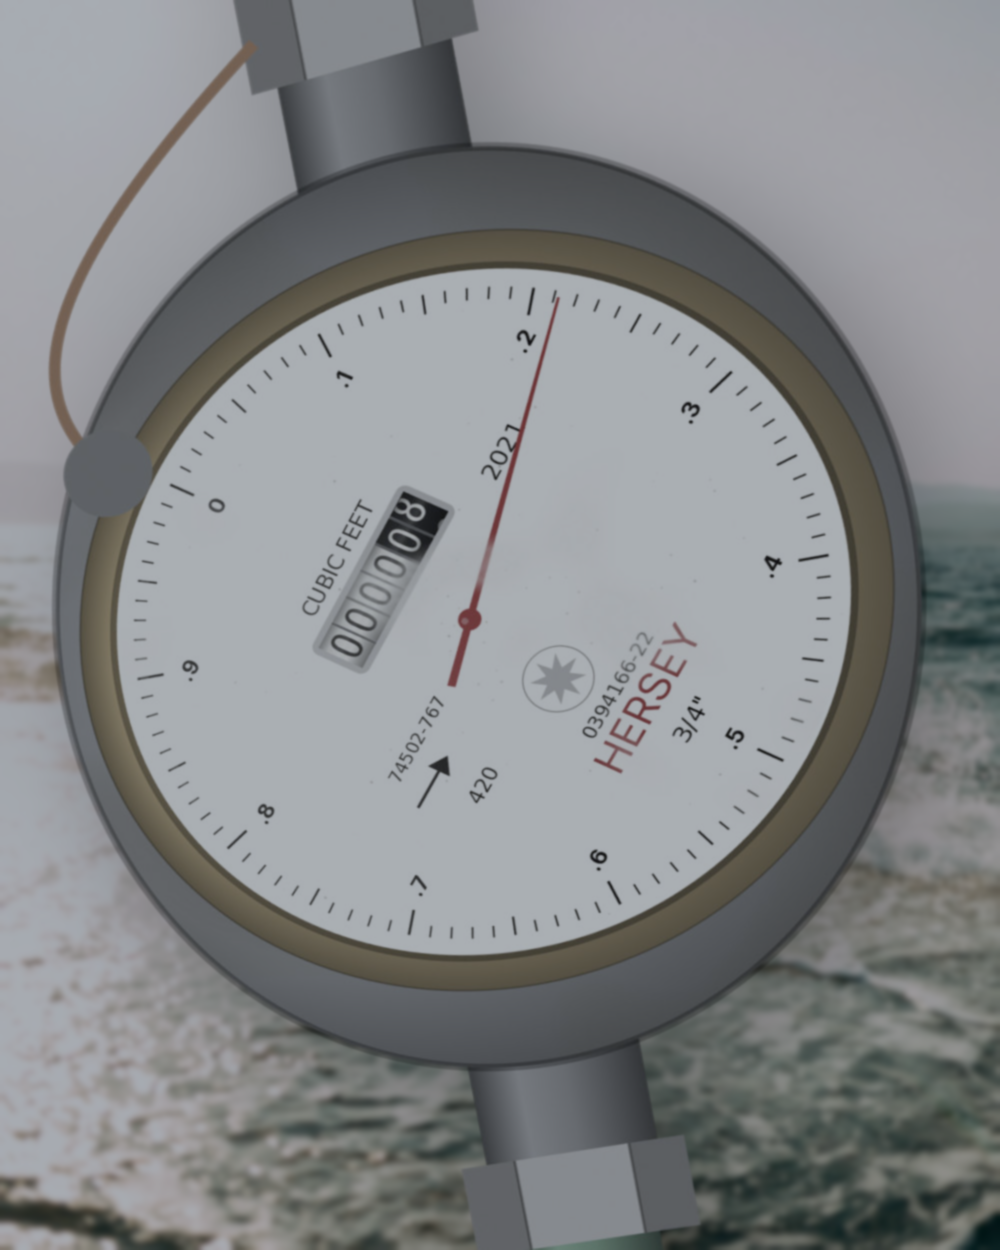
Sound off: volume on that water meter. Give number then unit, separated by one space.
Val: 8.21 ft³
